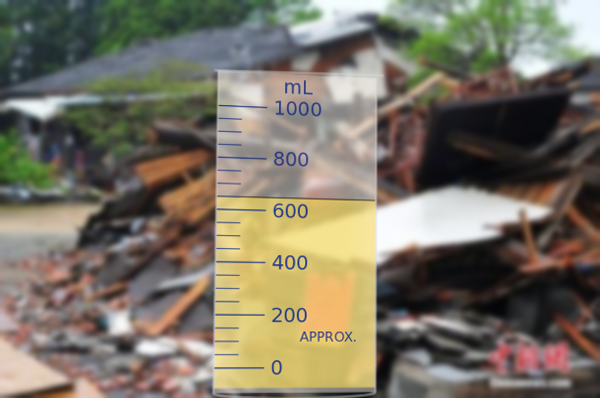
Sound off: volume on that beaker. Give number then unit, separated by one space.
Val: 650 mL
